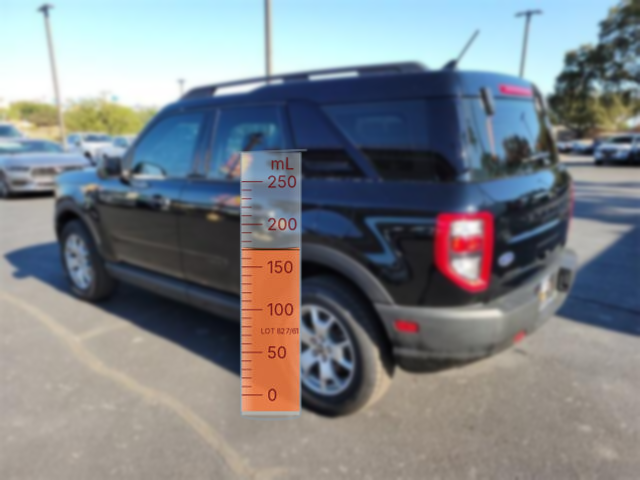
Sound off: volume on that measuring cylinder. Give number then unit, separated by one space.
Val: 170 mL
